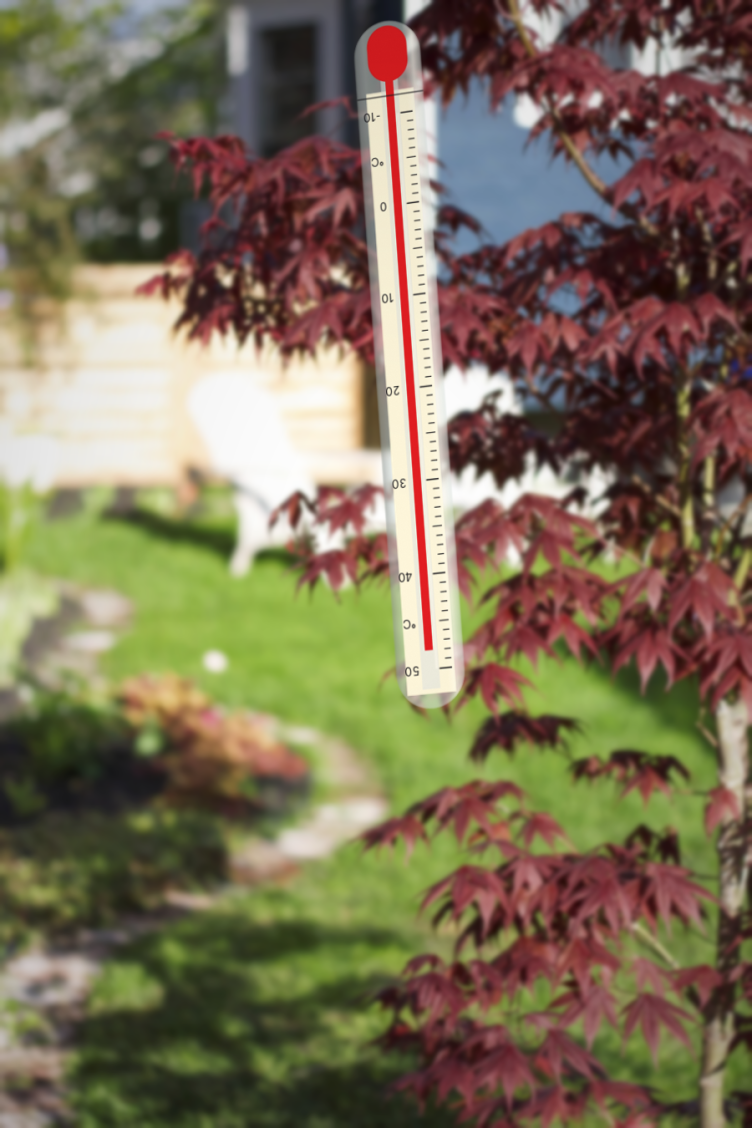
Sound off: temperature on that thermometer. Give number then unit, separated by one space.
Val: 48 °C
